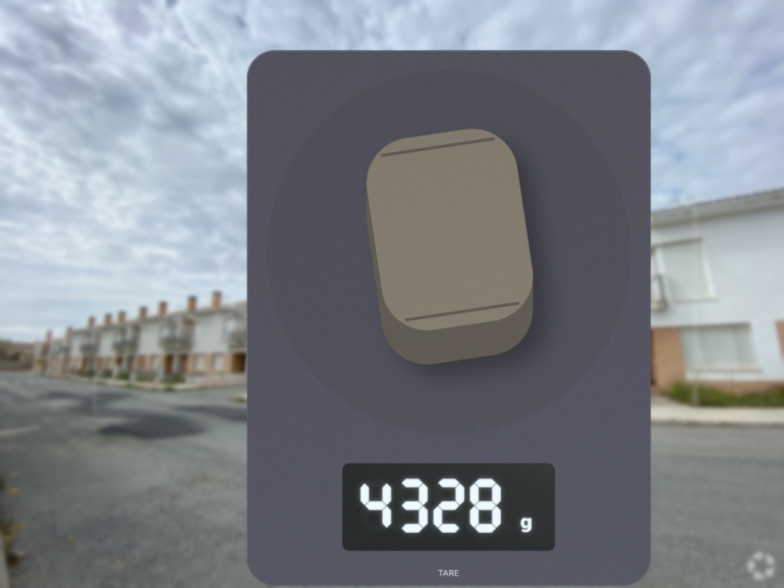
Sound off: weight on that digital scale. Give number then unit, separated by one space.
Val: 4328 g
